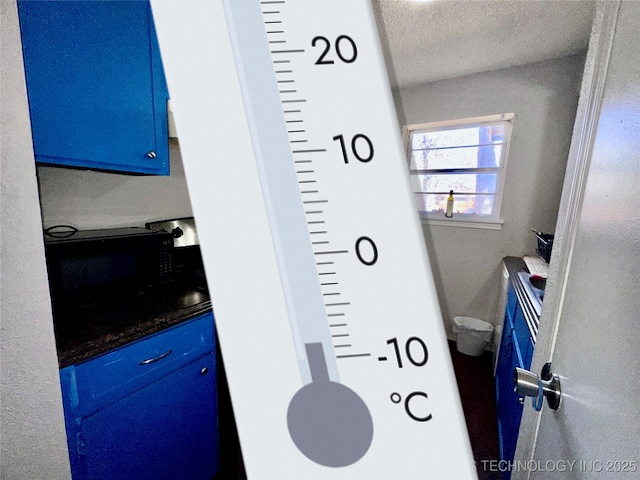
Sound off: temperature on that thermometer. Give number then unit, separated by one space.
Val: -8.5 °C
